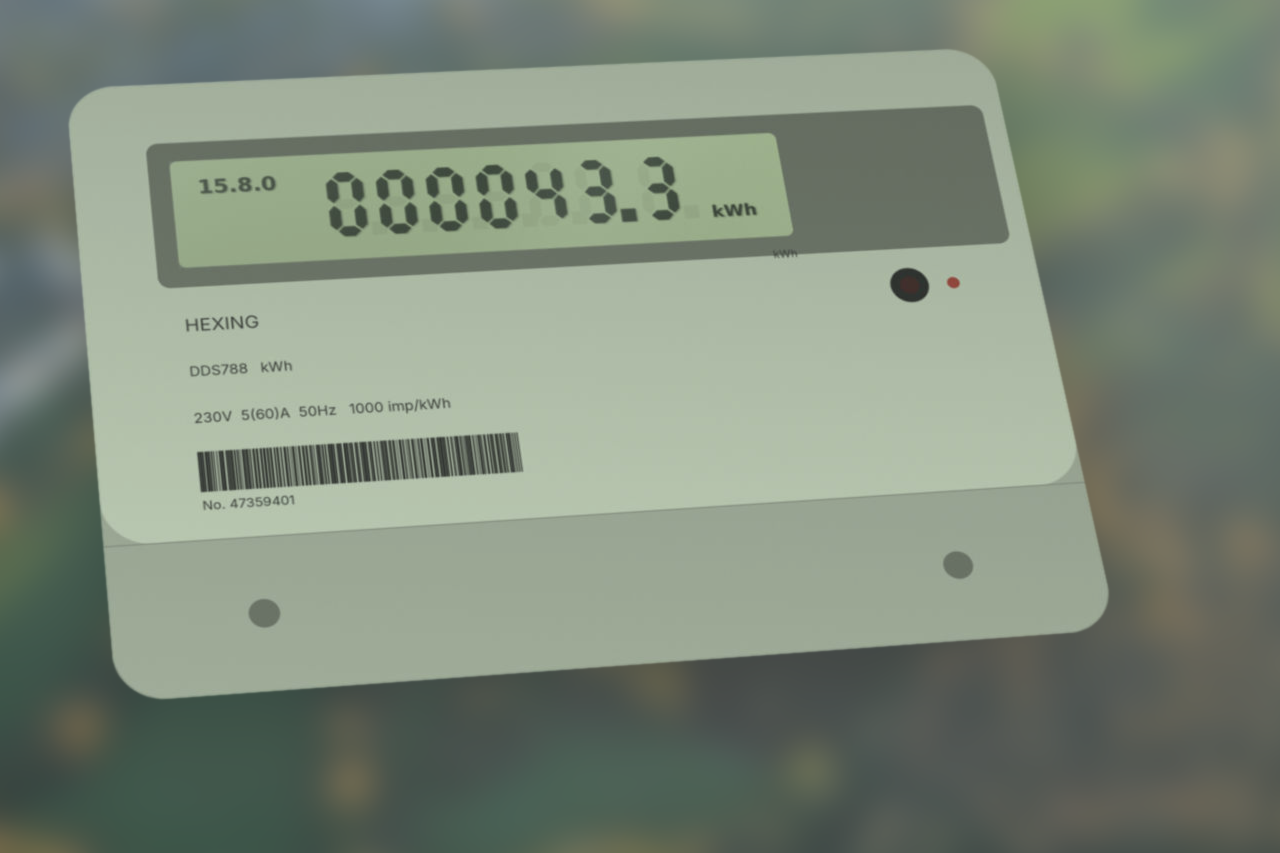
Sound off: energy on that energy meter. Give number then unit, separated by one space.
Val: 43.3 kWh
